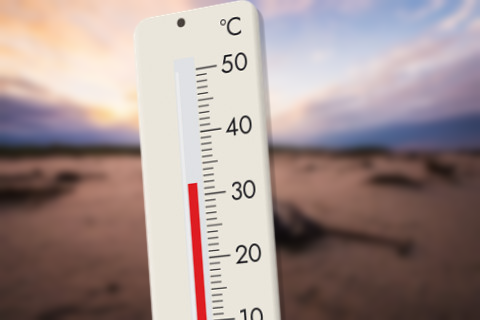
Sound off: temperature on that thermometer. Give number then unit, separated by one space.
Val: 32 °C
